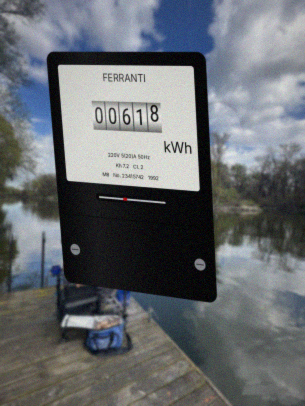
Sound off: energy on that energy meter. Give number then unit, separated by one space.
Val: 618 kWh
